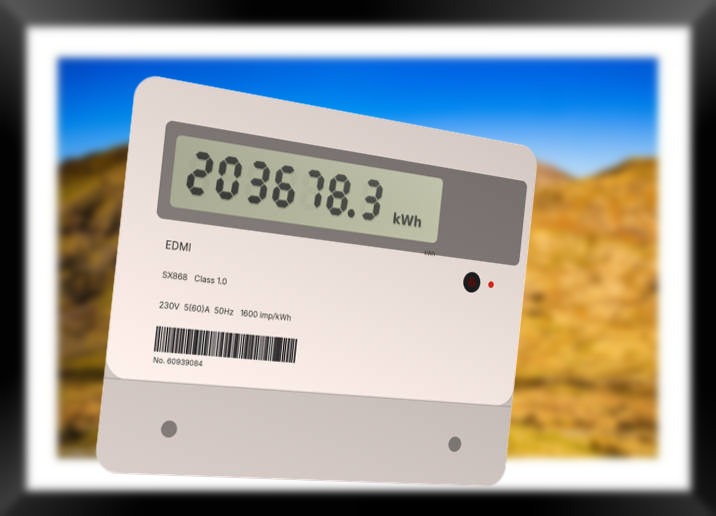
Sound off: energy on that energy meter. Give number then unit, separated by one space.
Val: 203678.3 kWh
